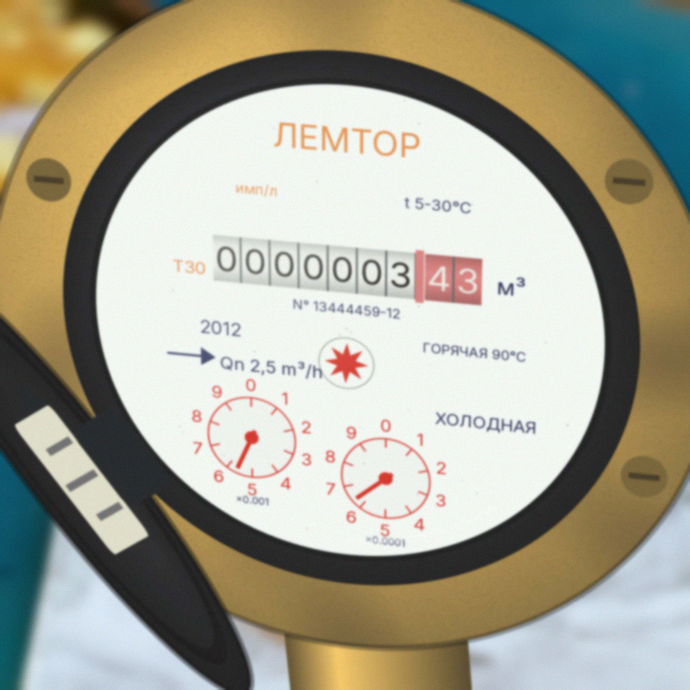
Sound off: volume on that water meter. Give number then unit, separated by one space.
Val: 3.4356 m³
